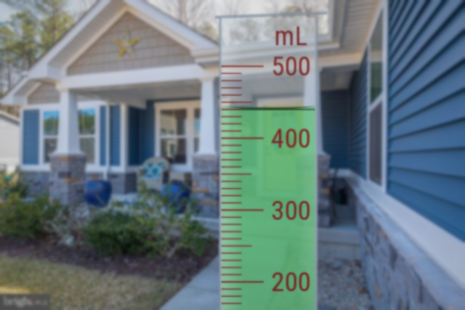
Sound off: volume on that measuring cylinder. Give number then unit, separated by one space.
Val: 440 mL
